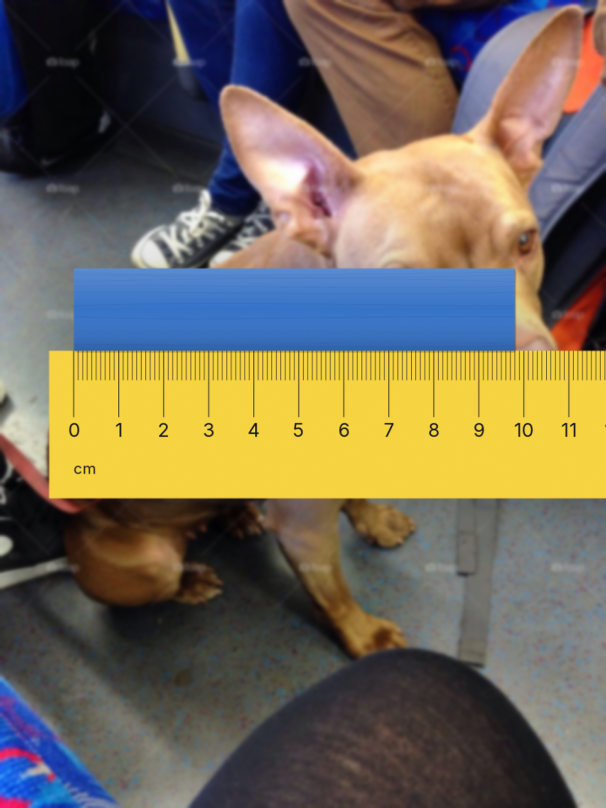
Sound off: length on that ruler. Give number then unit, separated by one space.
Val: 9.8 cm
